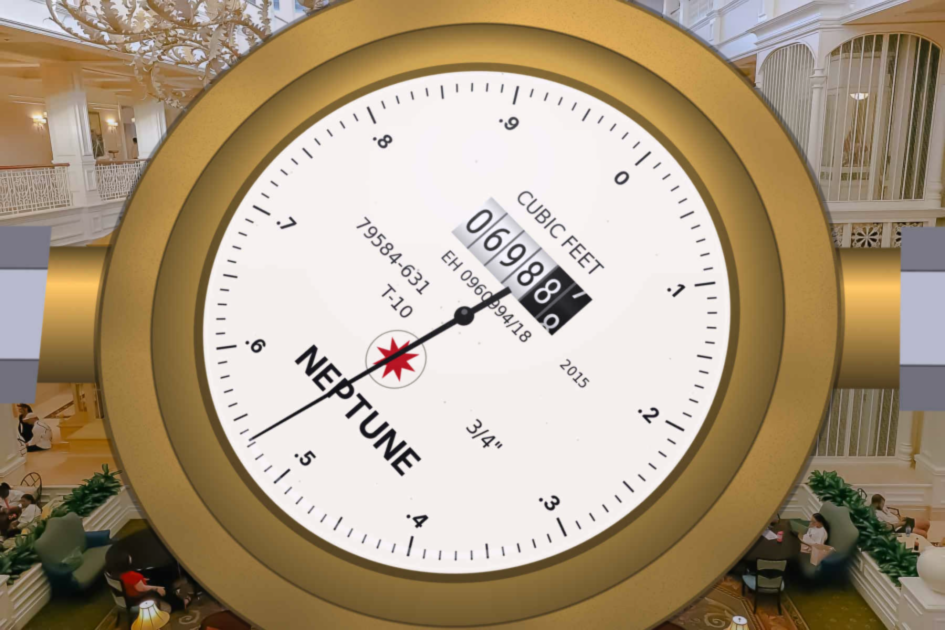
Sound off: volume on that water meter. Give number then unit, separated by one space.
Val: 69887.53 ft³
